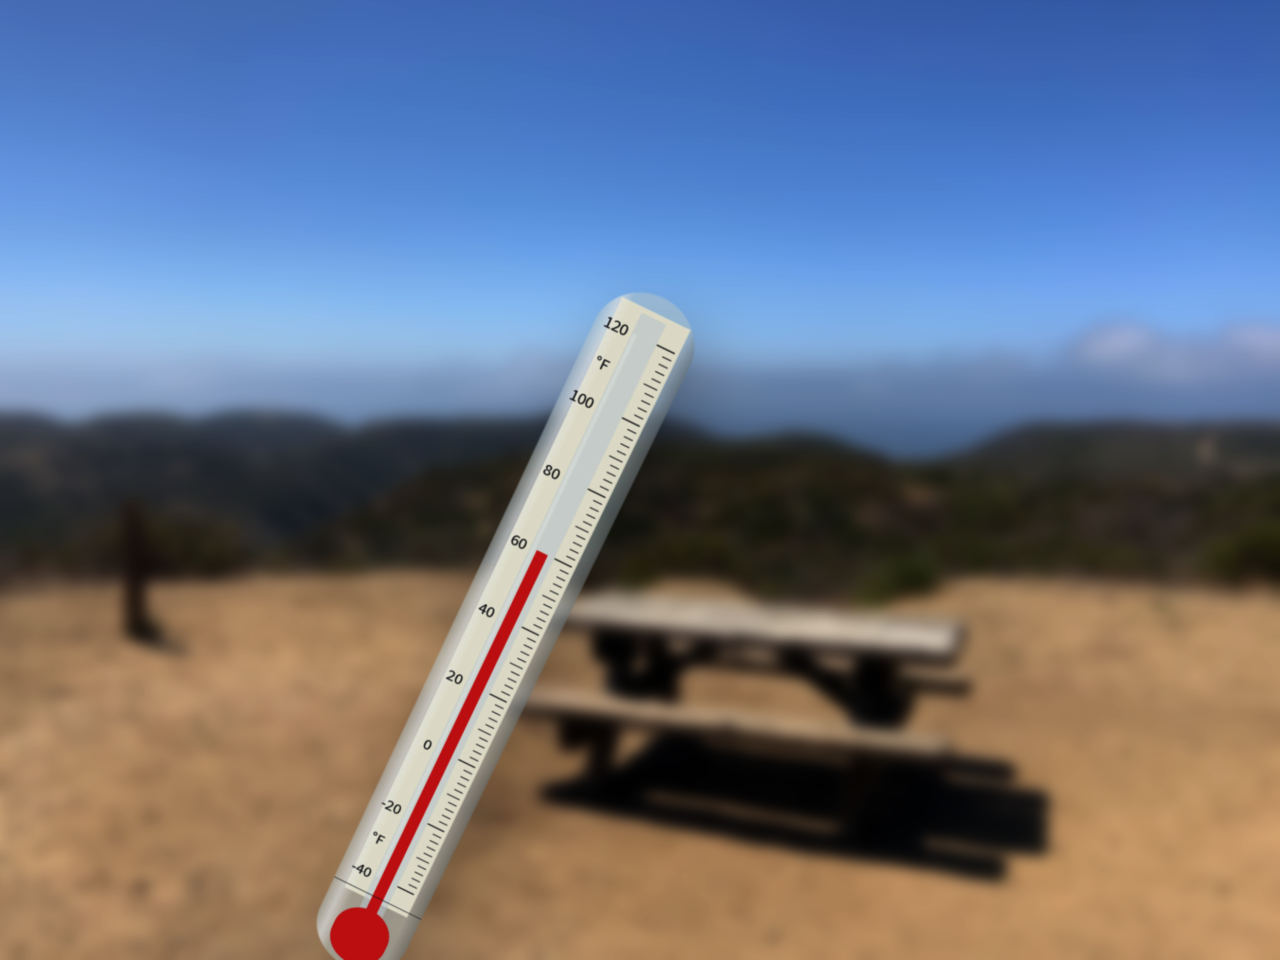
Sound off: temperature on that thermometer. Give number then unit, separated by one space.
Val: 60 °F
